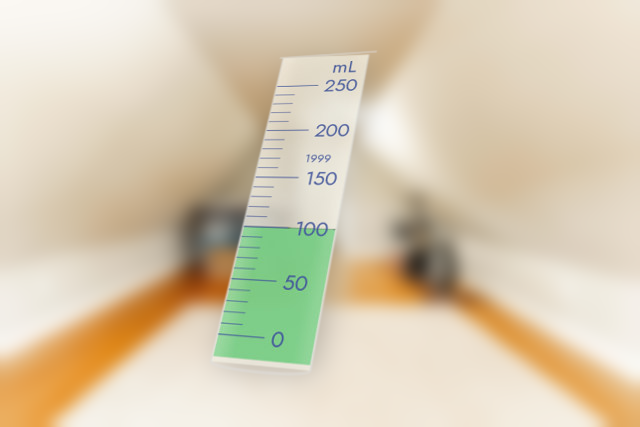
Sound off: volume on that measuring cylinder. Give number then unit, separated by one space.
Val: 100 mL
